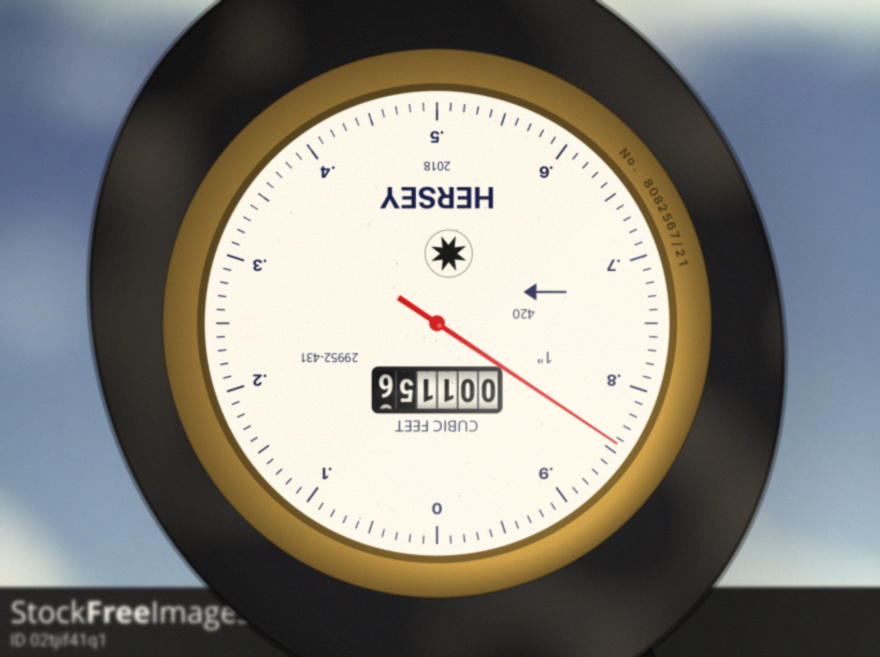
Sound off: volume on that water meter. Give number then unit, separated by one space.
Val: 1155.84 ft³
